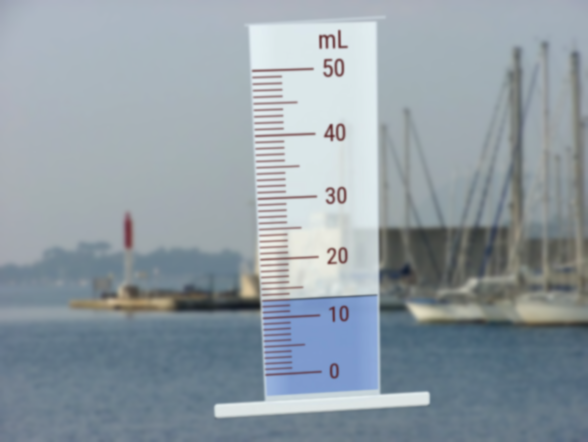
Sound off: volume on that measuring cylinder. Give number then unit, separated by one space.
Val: 13 mL
